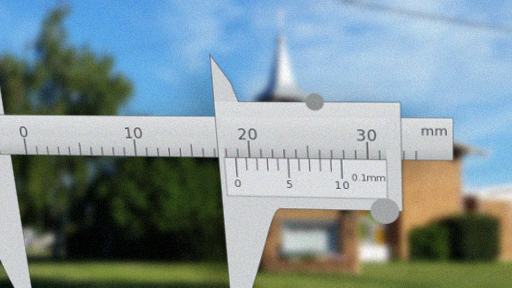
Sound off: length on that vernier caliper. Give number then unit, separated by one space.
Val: 18.8 mm
